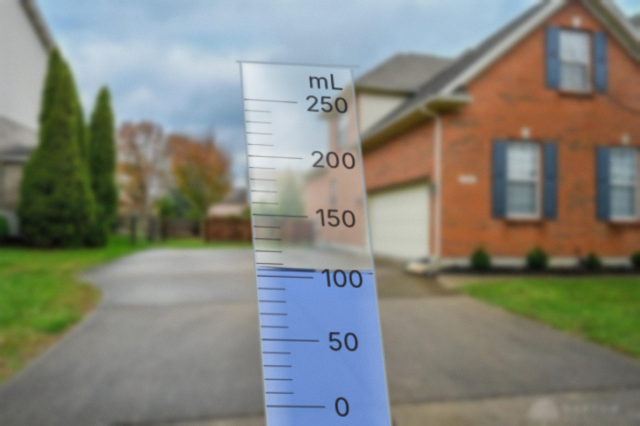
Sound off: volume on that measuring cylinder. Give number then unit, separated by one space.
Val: 105 mL
